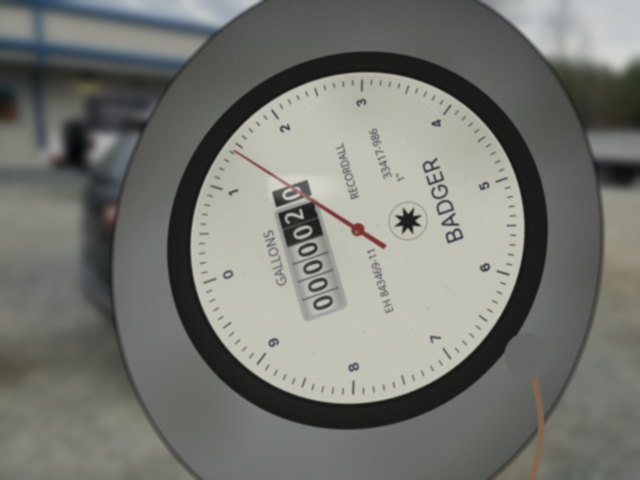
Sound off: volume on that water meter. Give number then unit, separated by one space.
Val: 21.4 gal
